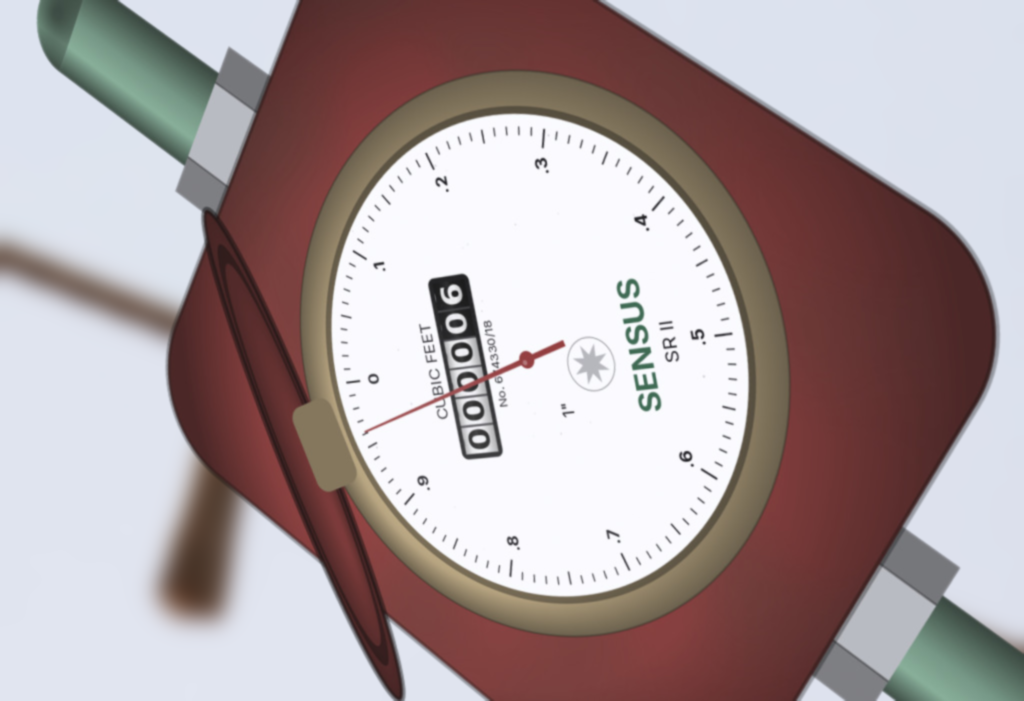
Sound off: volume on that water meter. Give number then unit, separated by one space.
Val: 5.96 ft³
